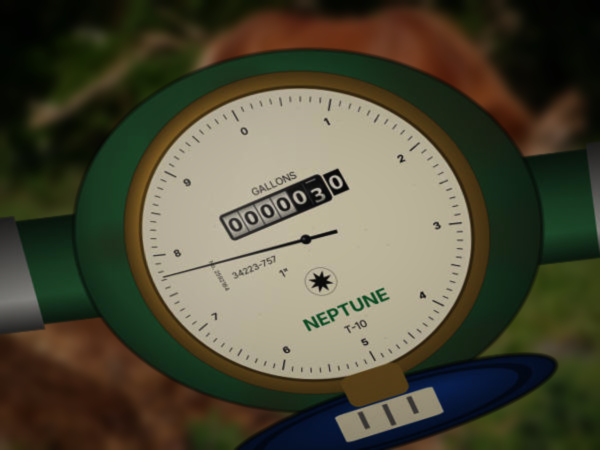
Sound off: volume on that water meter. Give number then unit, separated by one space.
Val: 27.7 gal
